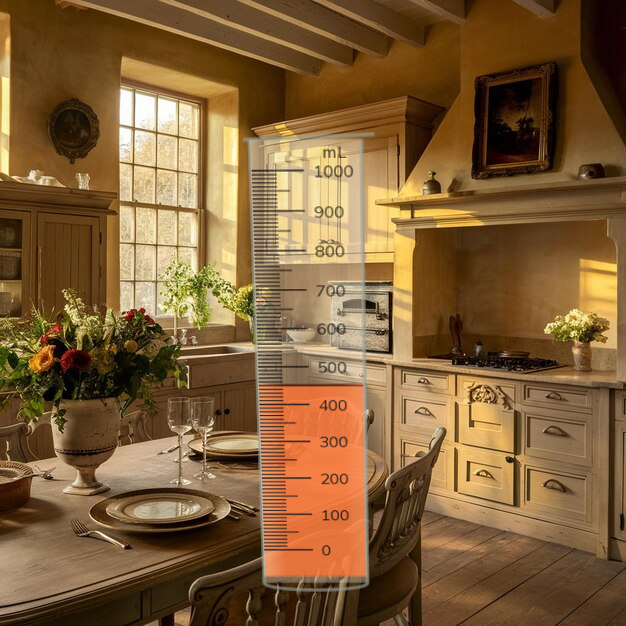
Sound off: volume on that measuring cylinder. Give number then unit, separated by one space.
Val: 450 mL
